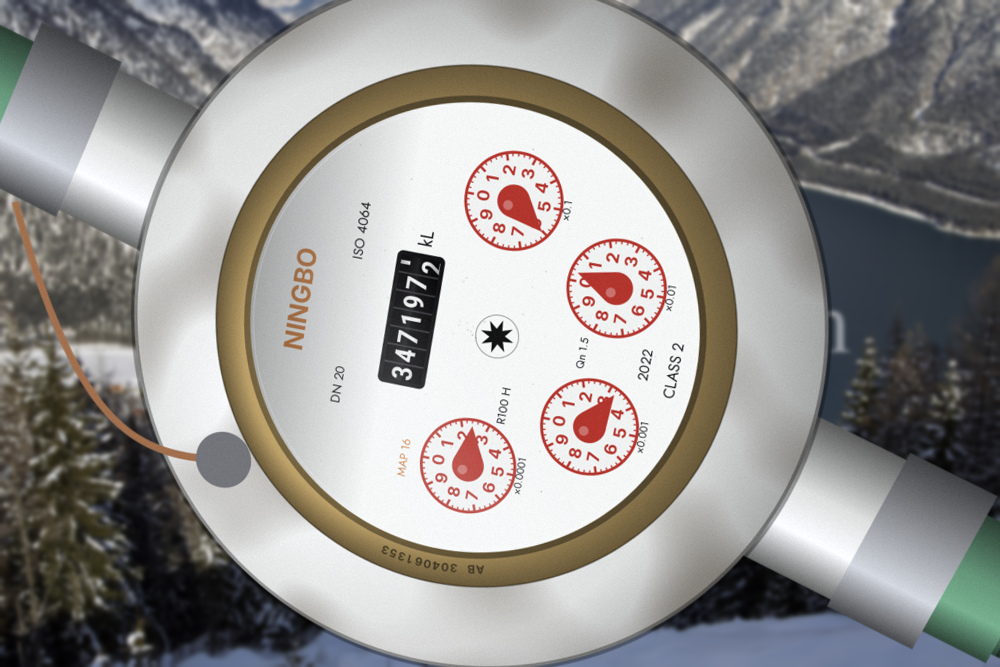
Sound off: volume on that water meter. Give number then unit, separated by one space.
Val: 3471971.6032 kL
